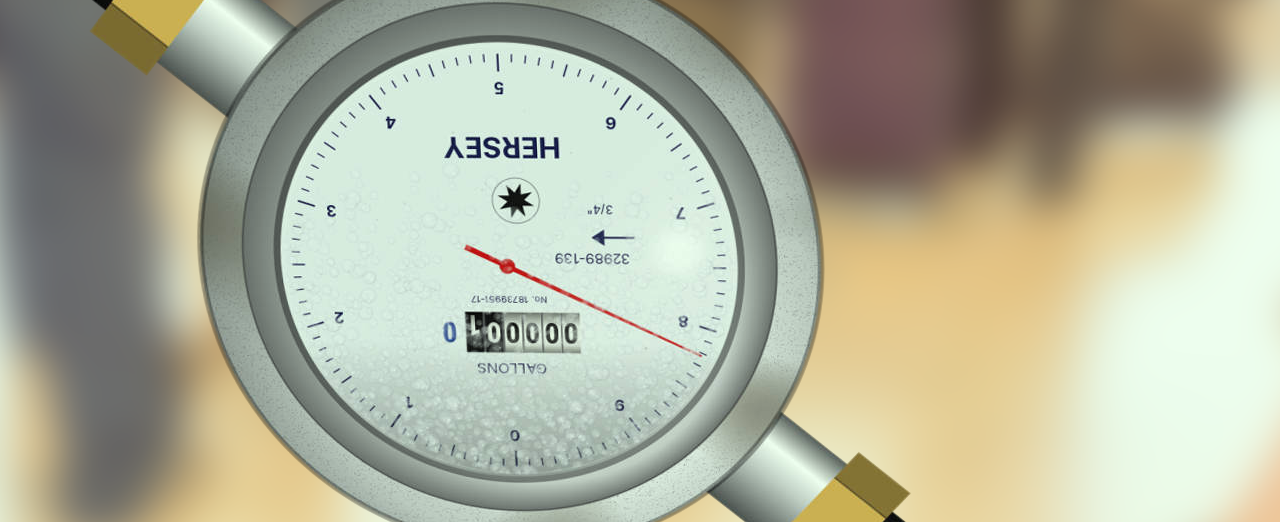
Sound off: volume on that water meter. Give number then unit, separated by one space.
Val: 8.2 gal
